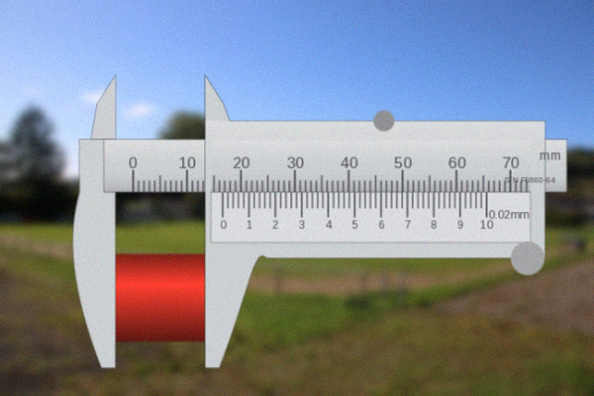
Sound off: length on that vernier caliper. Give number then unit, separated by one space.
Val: 16.6 mm
